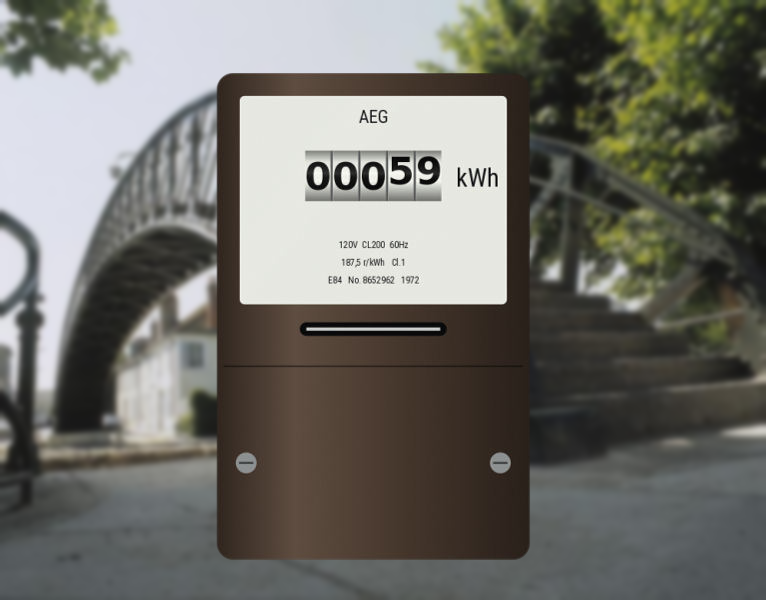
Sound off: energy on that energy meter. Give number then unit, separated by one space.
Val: 59 kWh
